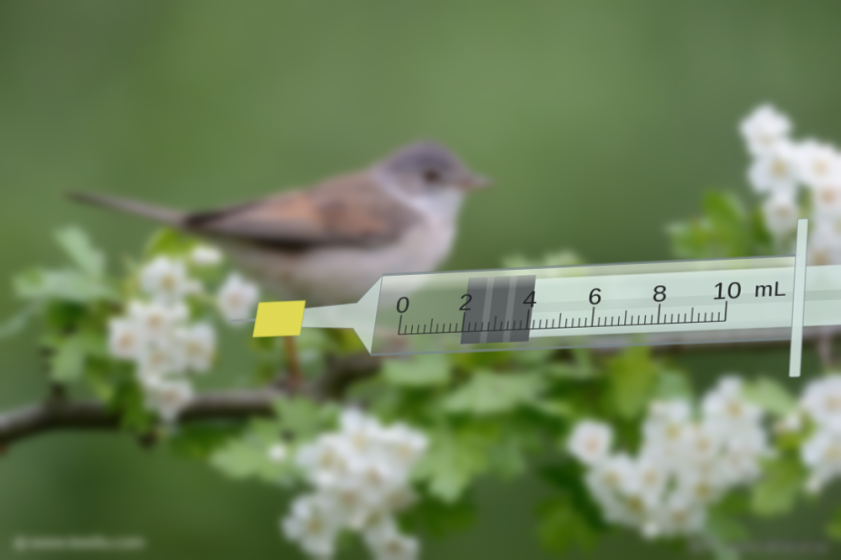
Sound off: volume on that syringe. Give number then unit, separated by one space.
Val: 2 mL
